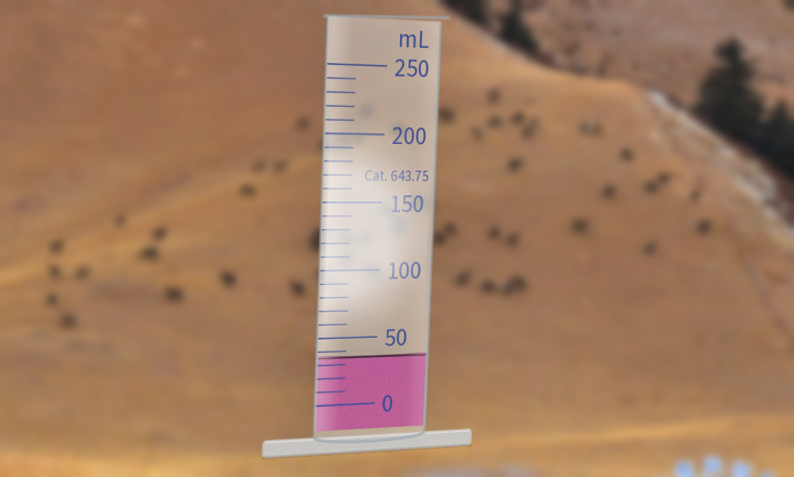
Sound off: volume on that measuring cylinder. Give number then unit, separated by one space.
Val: 35 mL
